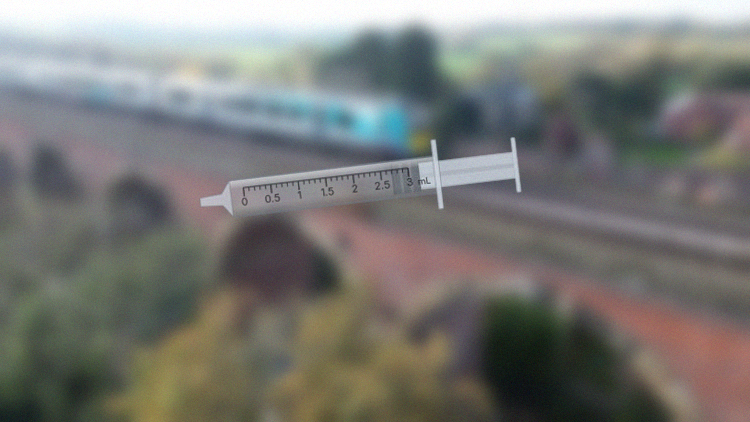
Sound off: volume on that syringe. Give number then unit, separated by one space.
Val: 2.7 mL
